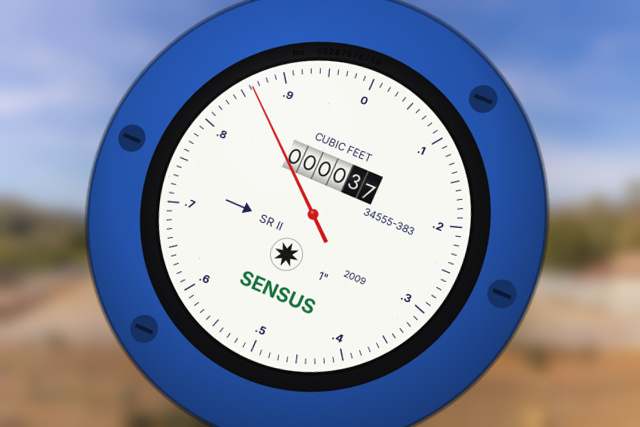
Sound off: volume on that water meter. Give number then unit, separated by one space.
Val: 36.86 ft³
